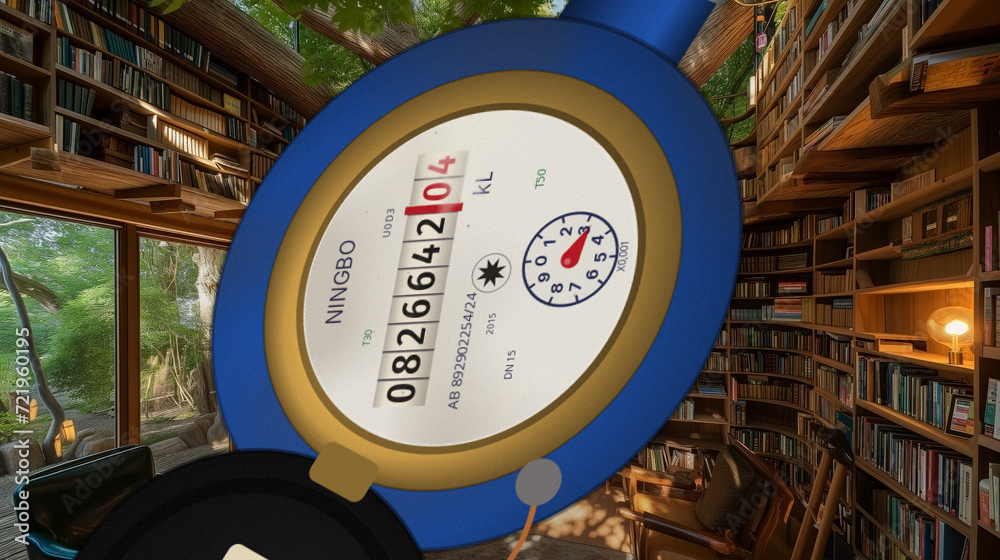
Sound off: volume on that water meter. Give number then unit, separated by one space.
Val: 826642.043 kL
